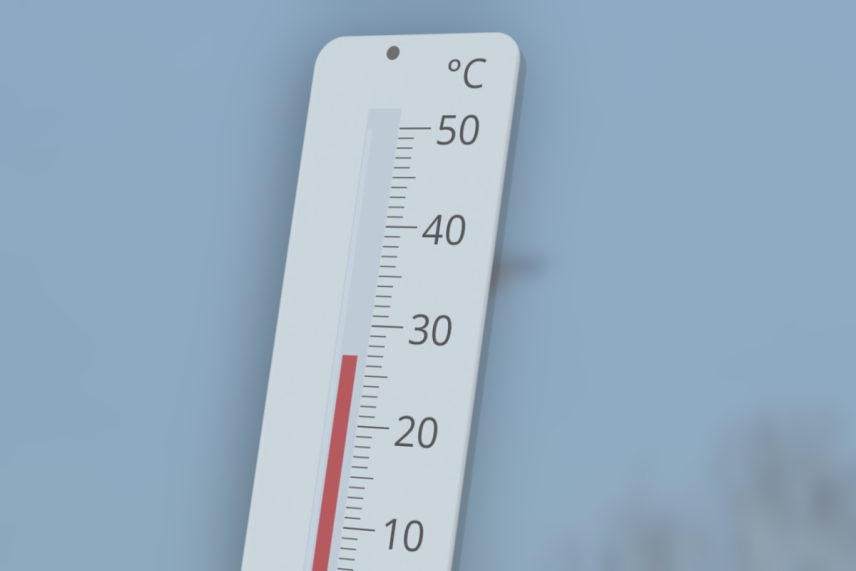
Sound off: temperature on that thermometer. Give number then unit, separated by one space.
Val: 27 °C
